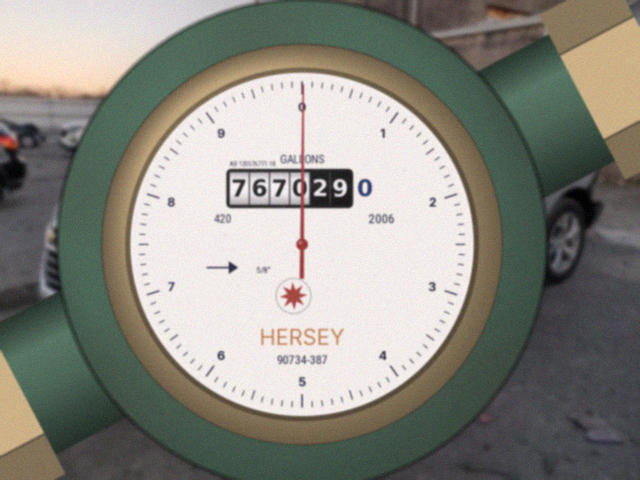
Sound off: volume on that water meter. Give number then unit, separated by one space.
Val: 7670290.0 gal
